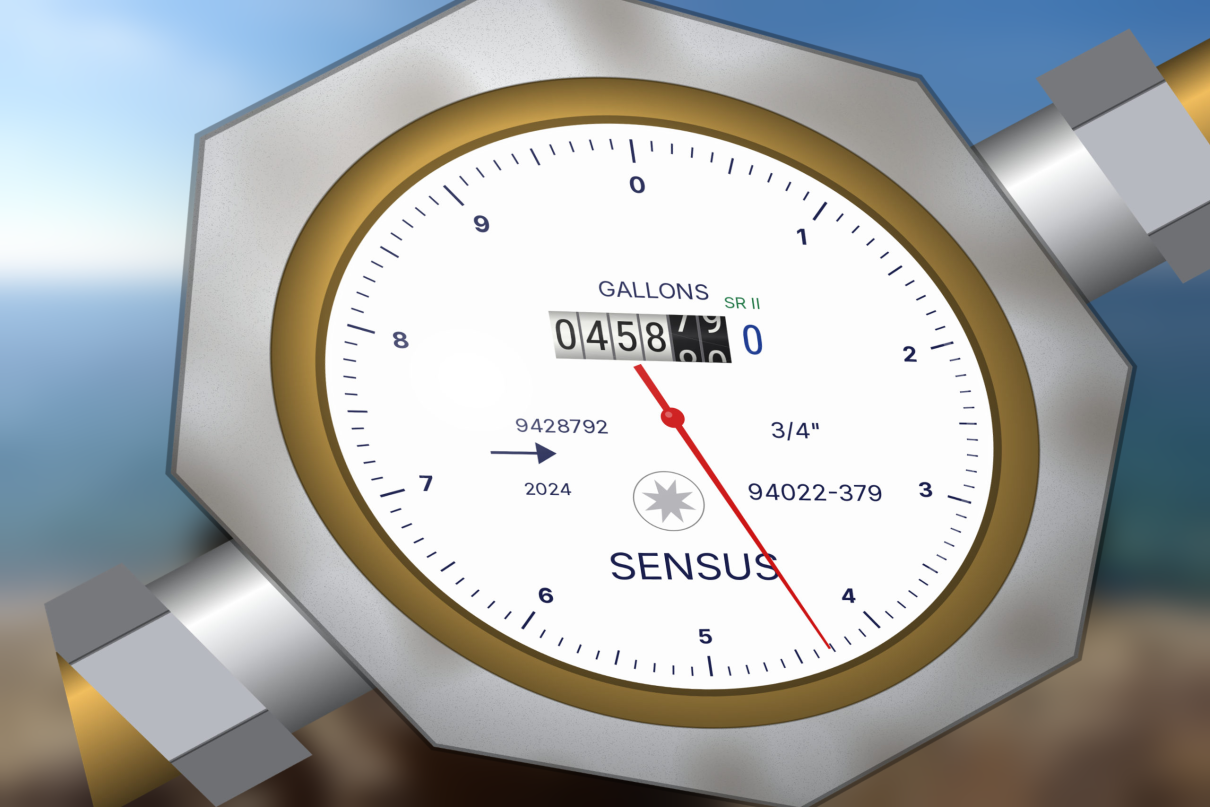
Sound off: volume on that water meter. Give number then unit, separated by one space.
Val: 458794.3 gal
